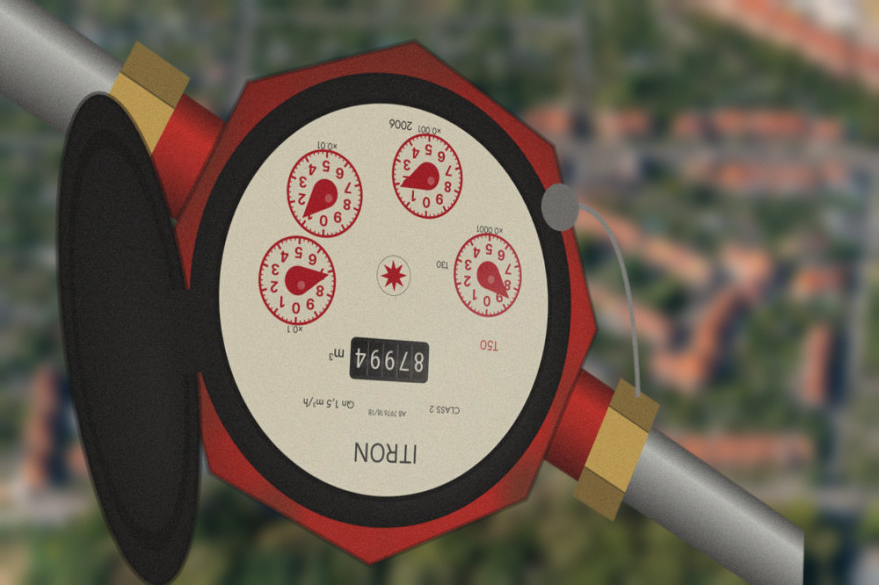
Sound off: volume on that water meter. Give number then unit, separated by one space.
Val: 87994.7118 m³
